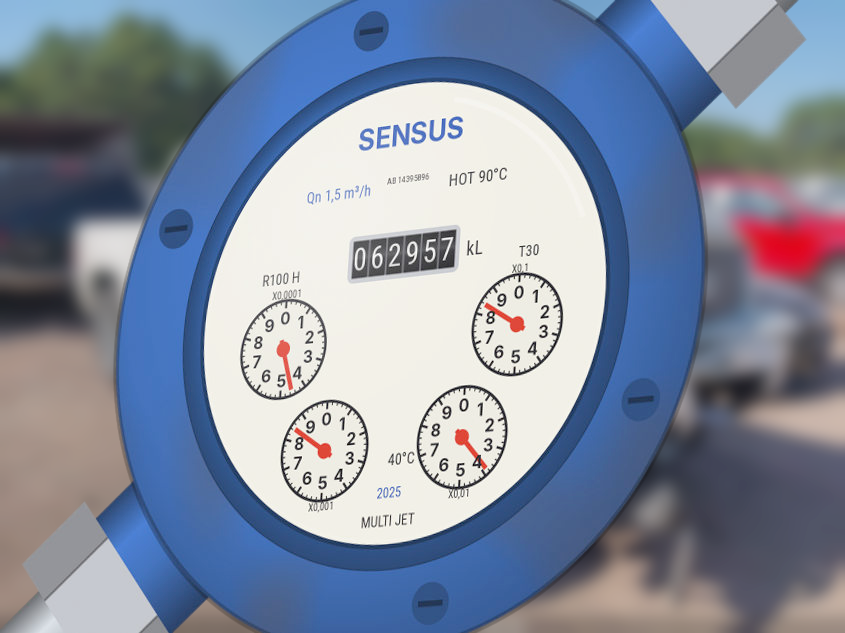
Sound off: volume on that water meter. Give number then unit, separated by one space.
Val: 62957.8384 kL
